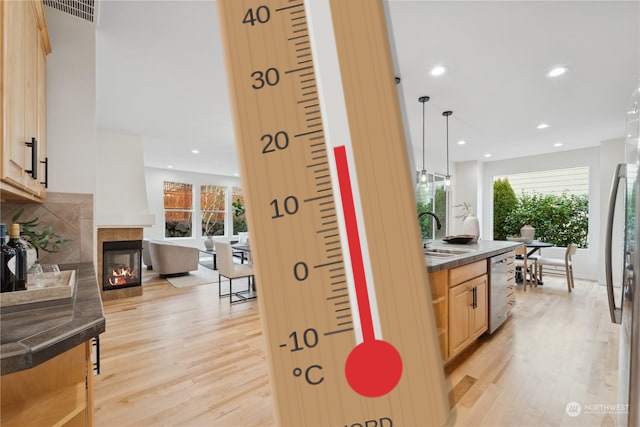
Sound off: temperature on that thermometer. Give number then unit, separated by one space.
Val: 17 °C
